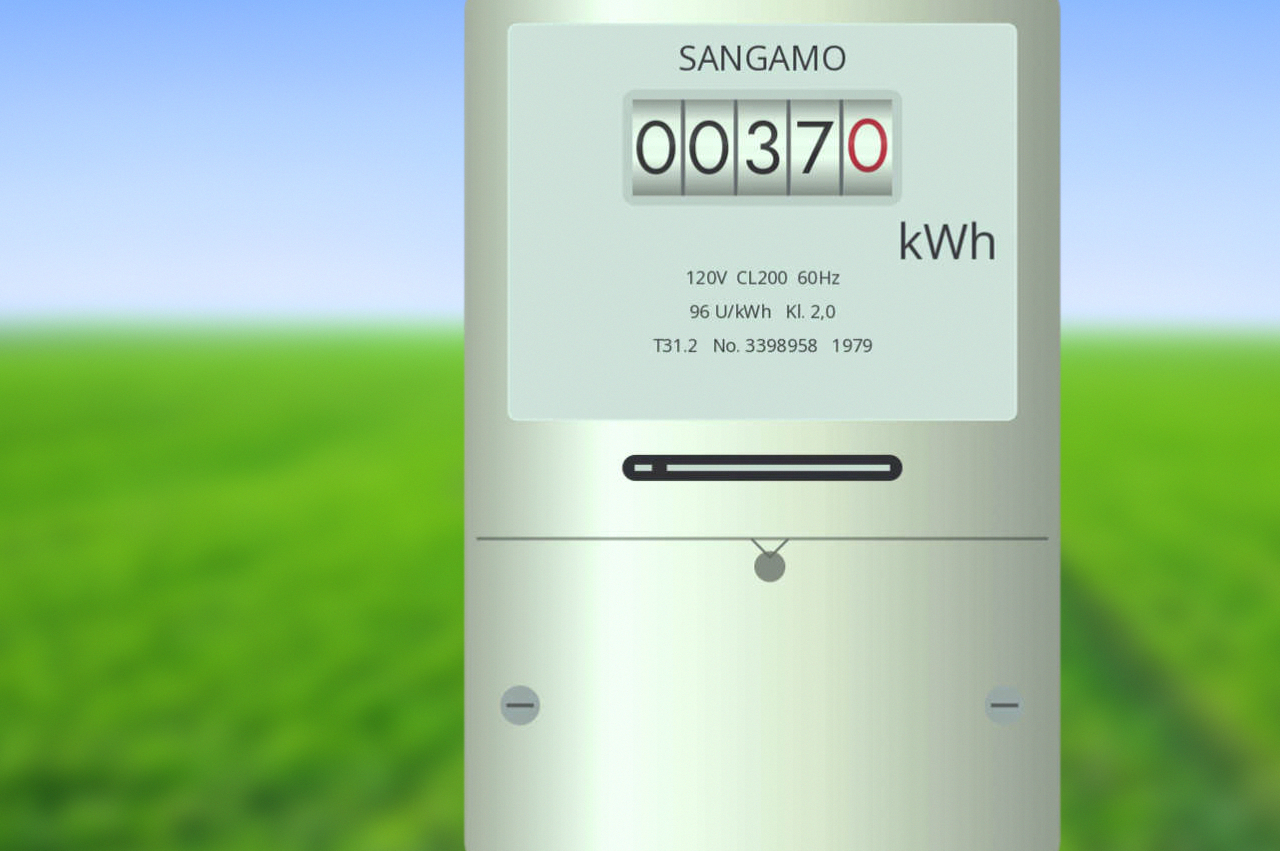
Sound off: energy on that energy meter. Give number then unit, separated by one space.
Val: 37.0 kWh
